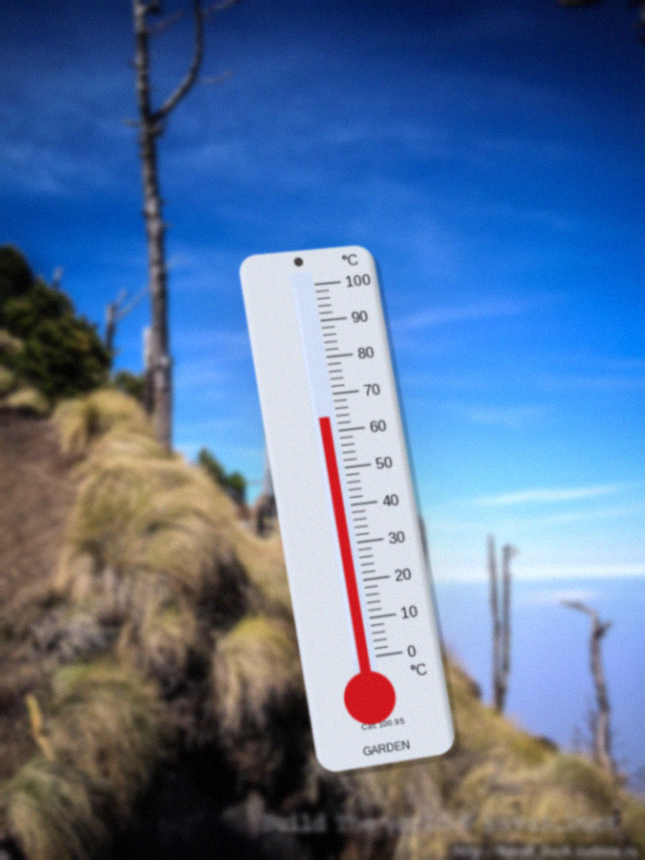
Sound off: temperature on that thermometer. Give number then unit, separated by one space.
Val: 64 °C
